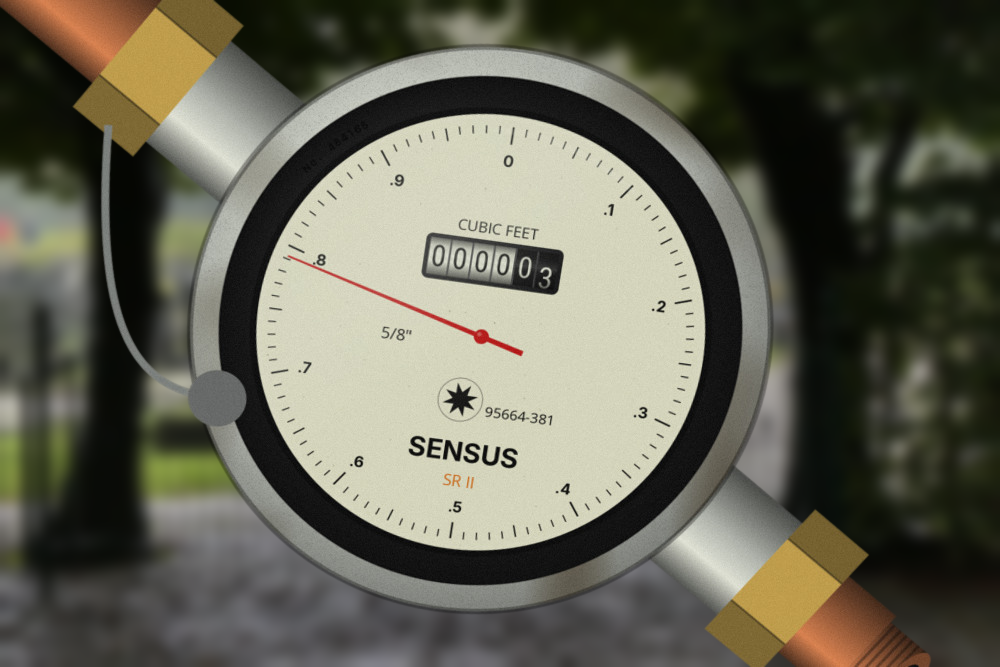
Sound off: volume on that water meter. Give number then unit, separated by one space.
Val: 2.79 ft³
